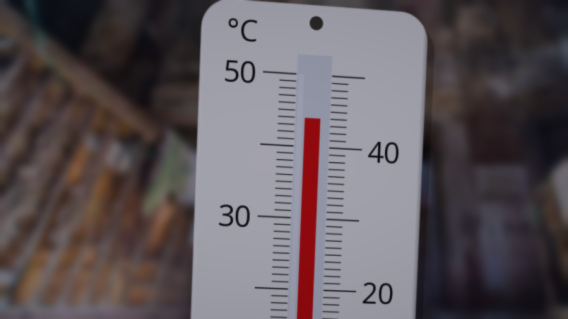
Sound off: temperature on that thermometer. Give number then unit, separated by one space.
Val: 44 °C
